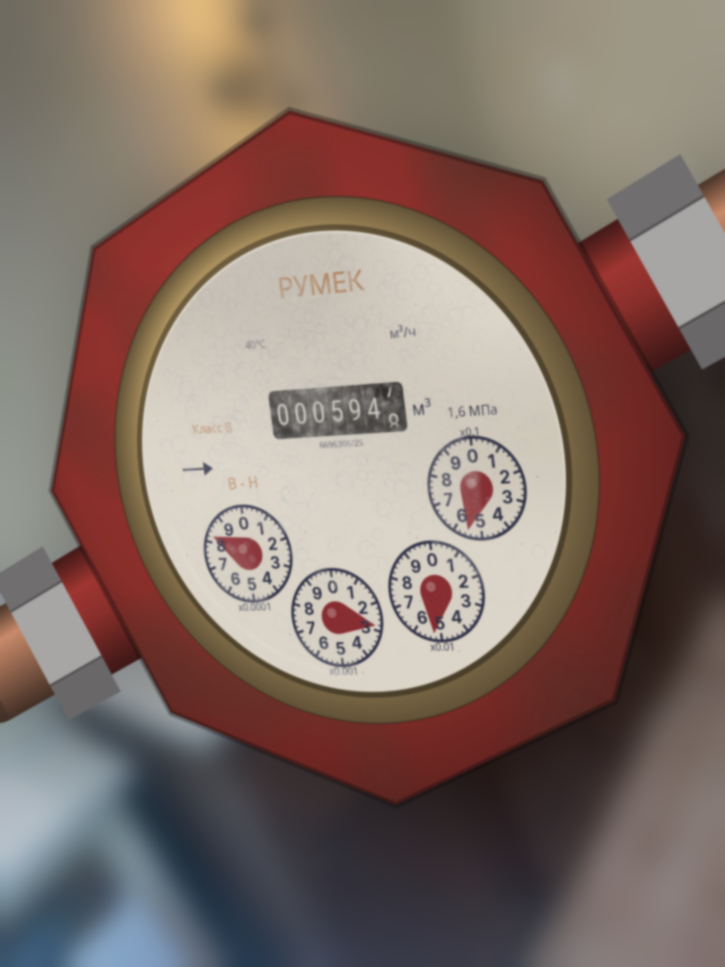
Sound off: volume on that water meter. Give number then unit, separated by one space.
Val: 5947.5528 m³
